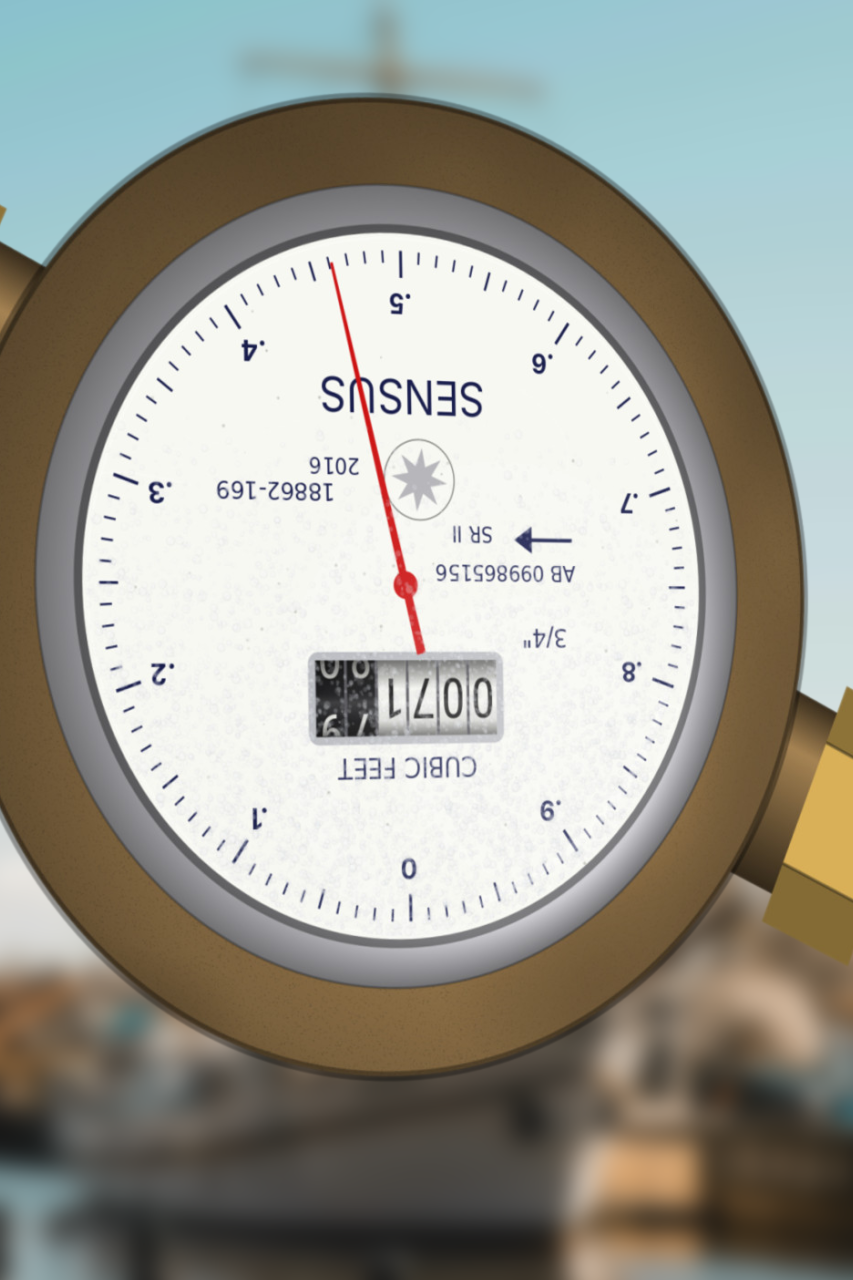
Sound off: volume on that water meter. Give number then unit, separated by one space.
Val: 7179.46 ft³
